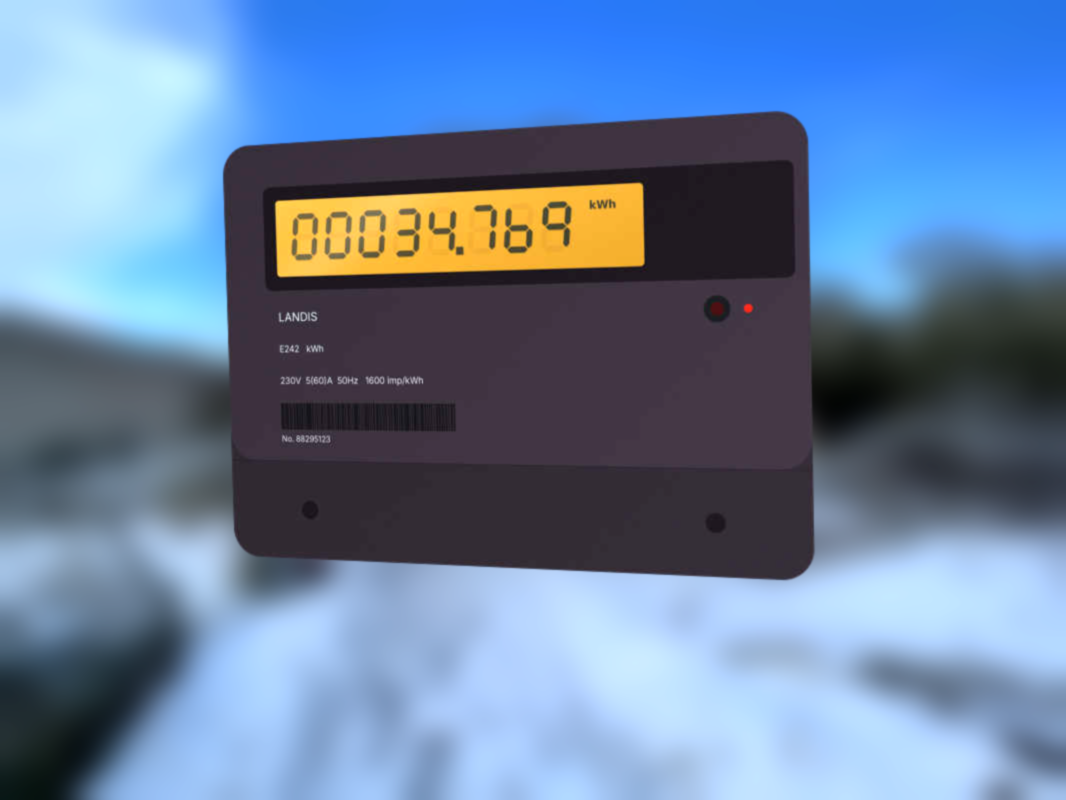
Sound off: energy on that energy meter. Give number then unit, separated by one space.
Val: 34.769 kWh
